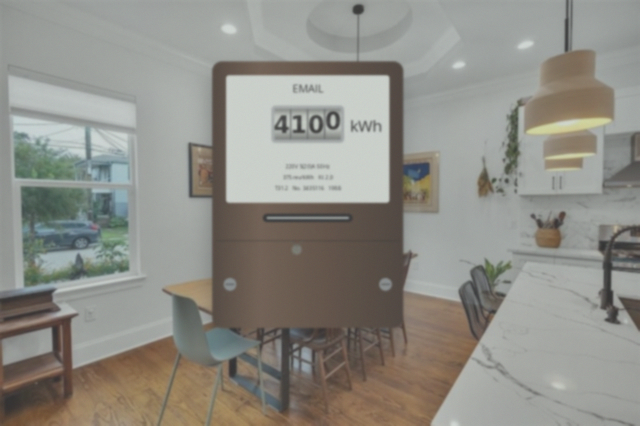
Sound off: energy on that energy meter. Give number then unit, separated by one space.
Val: 4100 kWh
